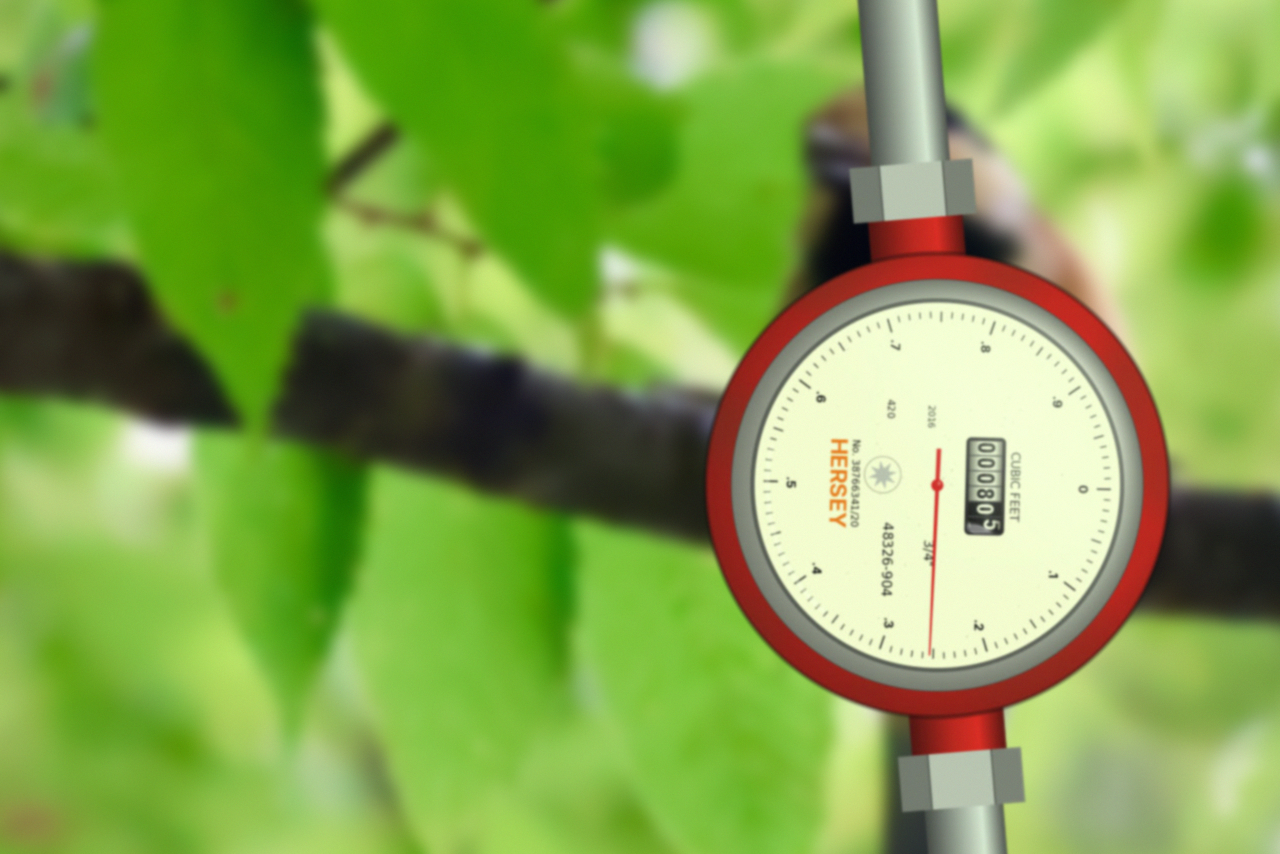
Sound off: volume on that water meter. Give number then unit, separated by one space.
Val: 805.25 ft³
